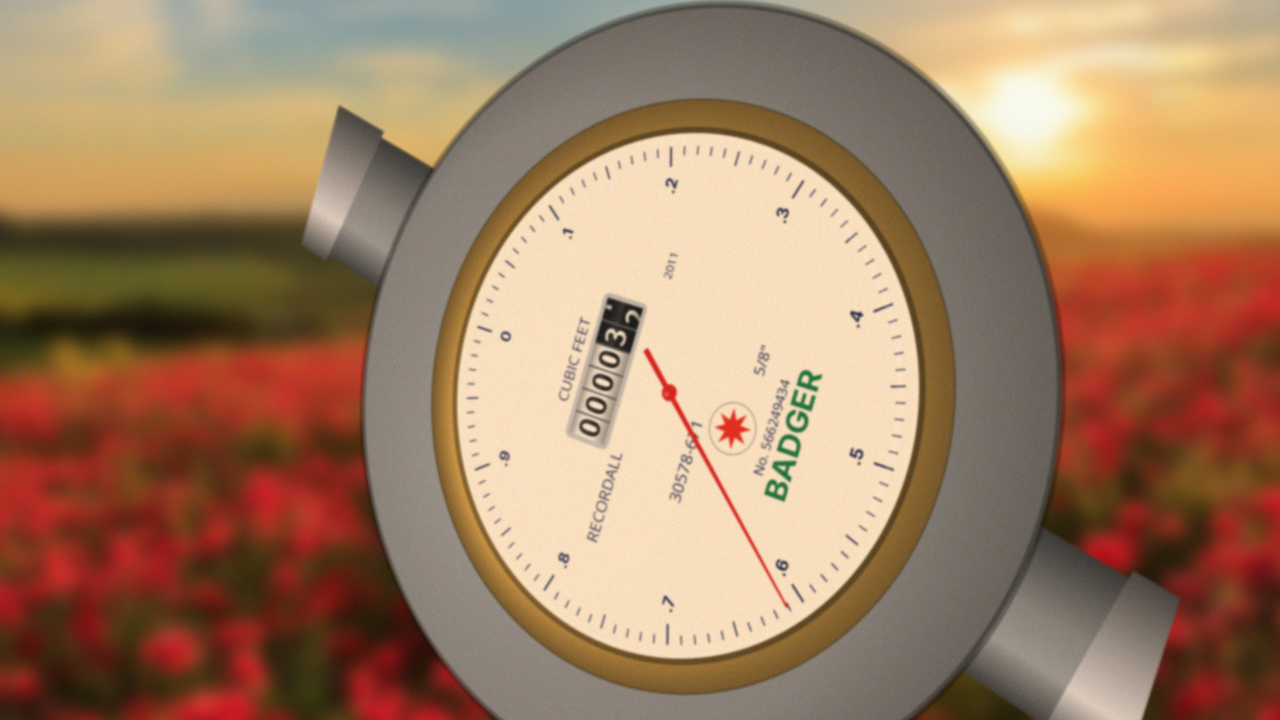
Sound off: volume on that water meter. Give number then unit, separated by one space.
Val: 31.61 ft³
